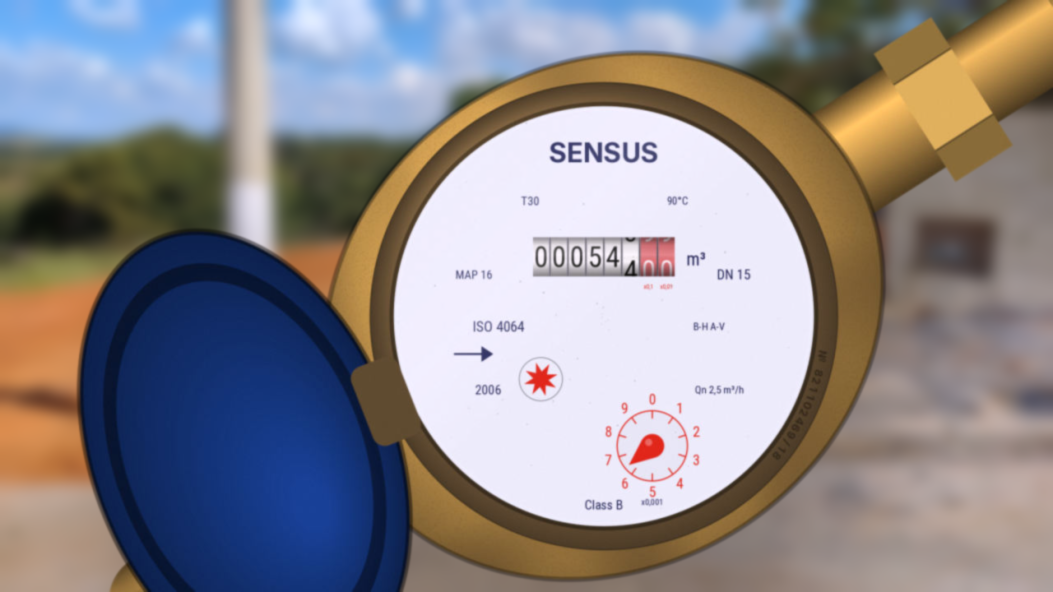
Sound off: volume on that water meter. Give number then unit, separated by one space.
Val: 543.996 m³
